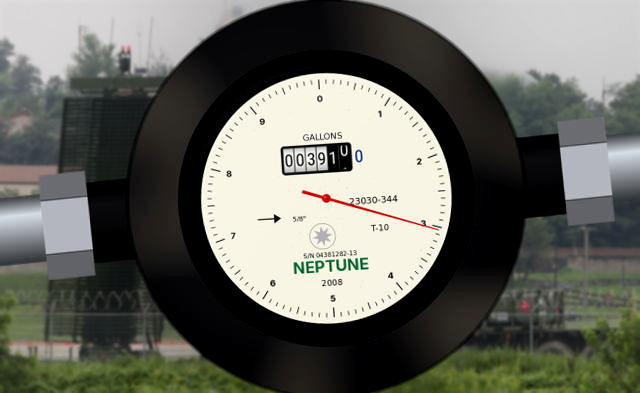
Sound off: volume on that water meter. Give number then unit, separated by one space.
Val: 39103.0 gal
